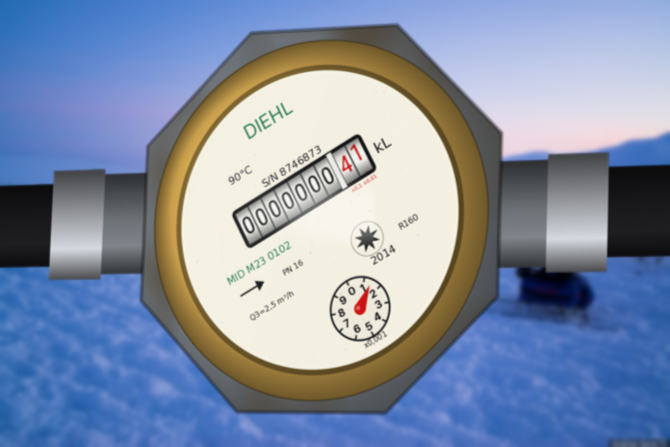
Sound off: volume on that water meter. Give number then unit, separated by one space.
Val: 0.411 kL
